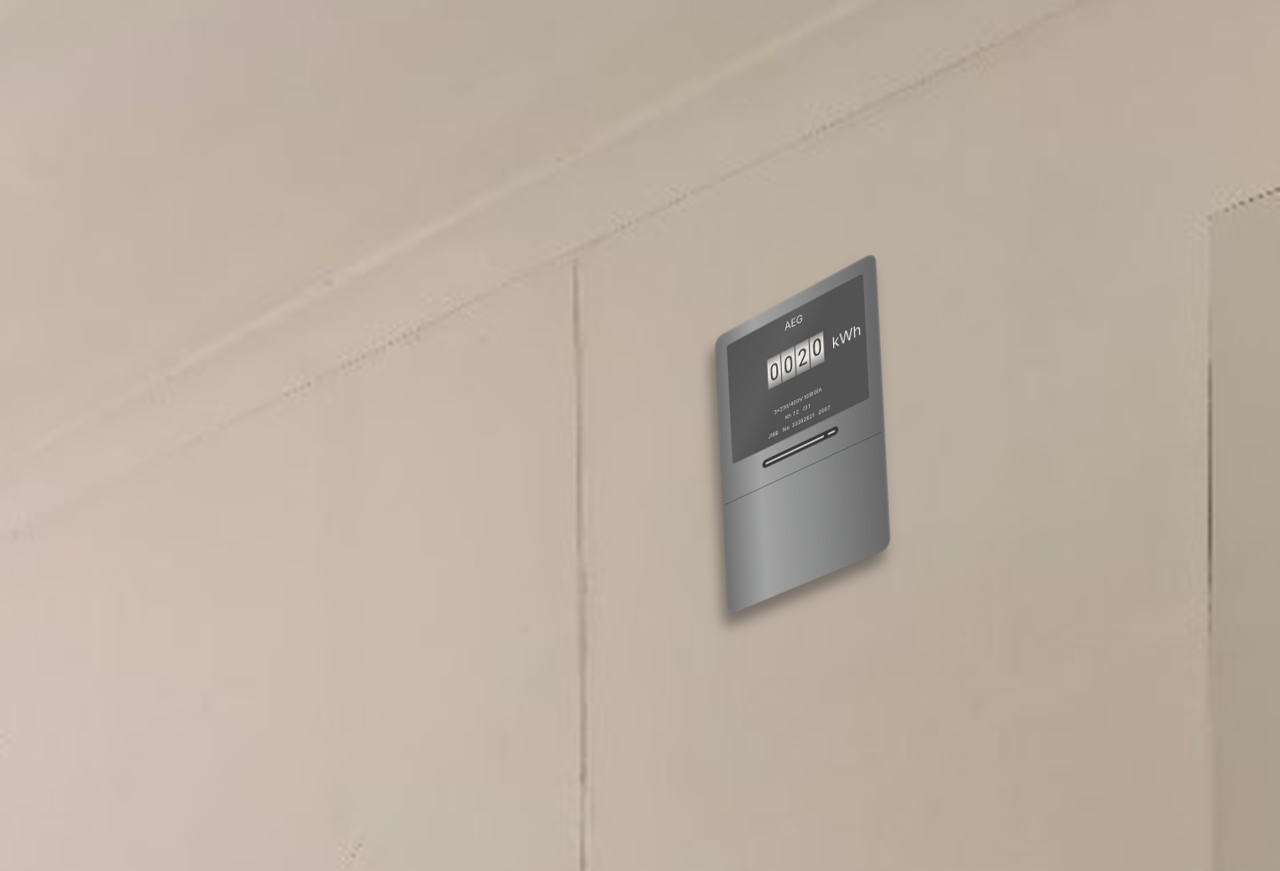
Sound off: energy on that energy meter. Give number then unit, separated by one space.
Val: 20 kWh
